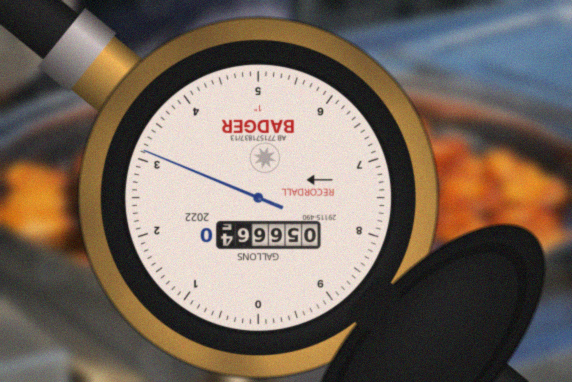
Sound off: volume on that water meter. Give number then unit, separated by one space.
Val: 566643.1 gal
